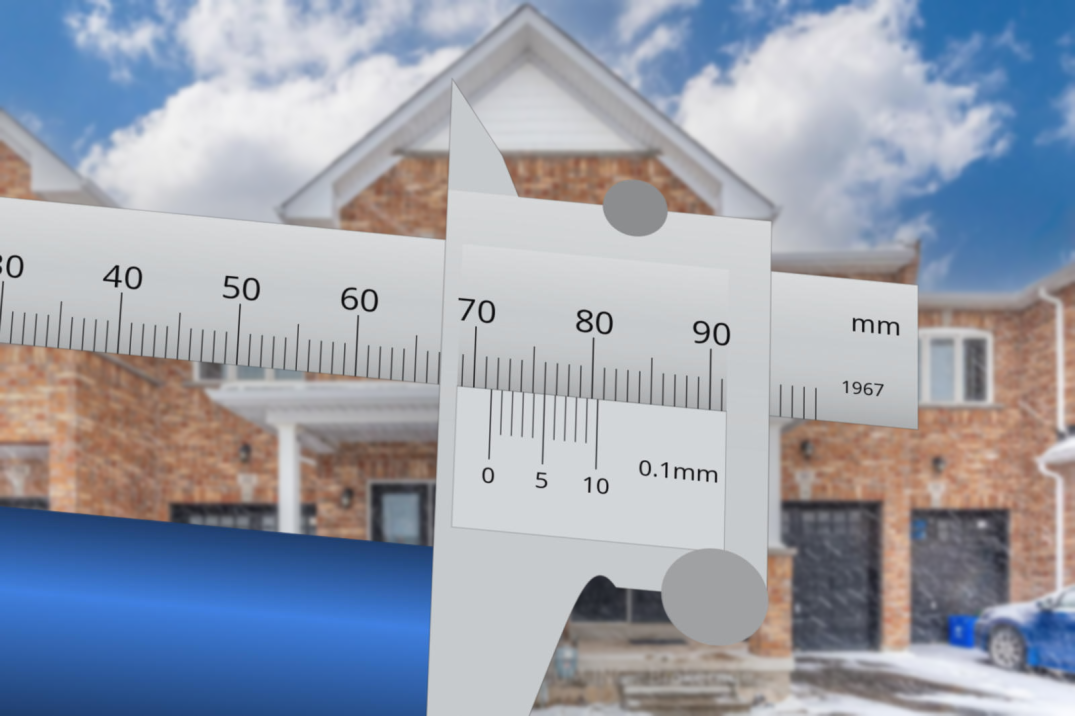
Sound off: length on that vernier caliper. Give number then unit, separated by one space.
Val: 71.5 mm
